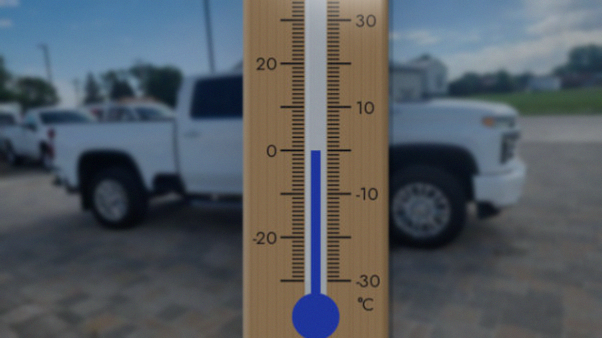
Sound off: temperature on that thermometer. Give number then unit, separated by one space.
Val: 0 °C
